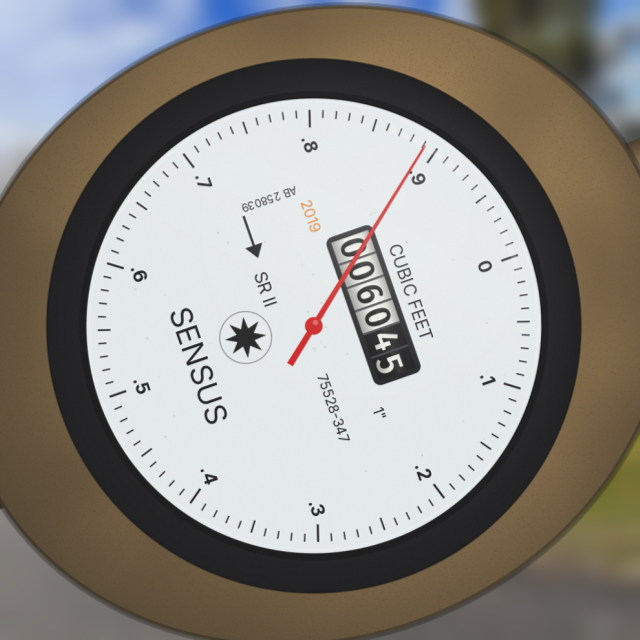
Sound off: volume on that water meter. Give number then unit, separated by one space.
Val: 6044.89 ft³
